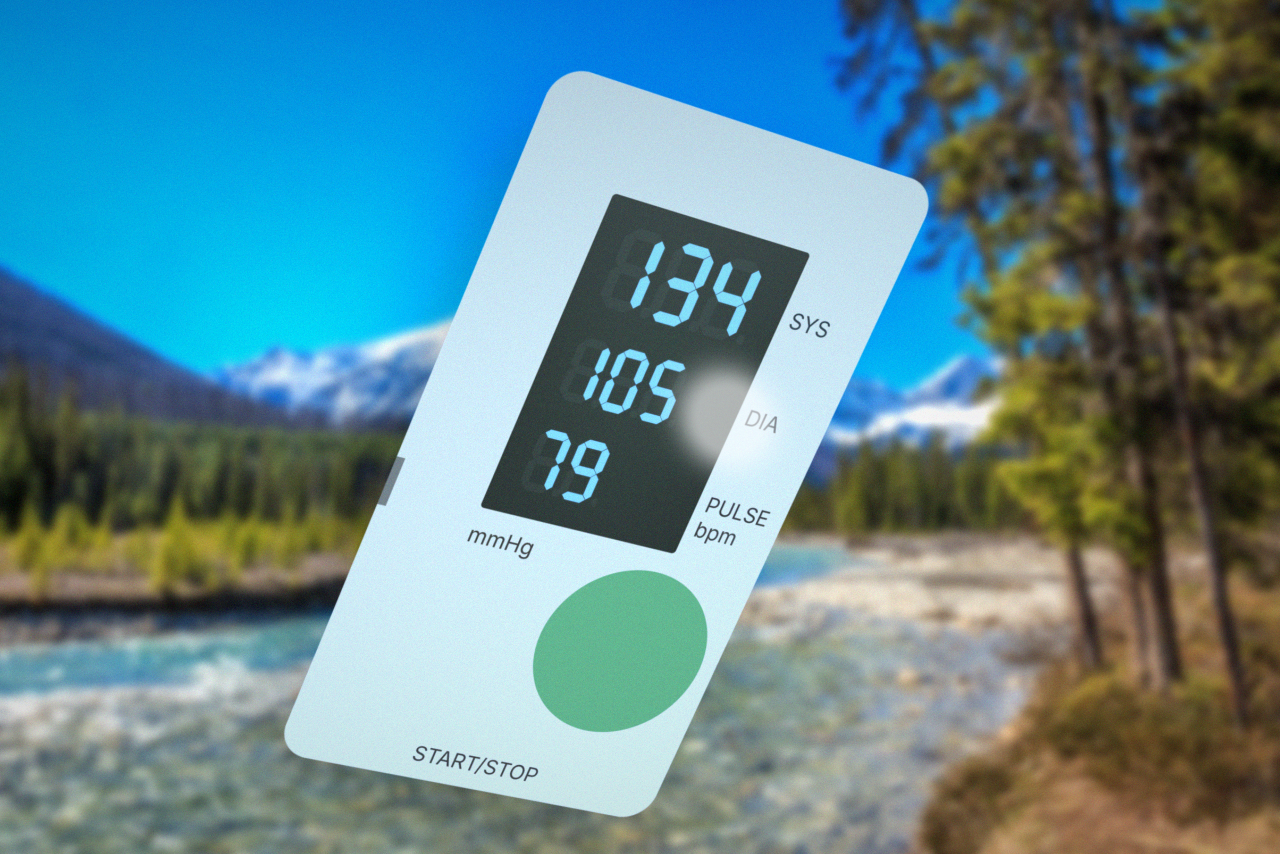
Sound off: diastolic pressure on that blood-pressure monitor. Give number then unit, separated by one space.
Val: 105 mmHg
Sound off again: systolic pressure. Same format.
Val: 134 mmHg
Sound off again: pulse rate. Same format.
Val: 79 bpm
